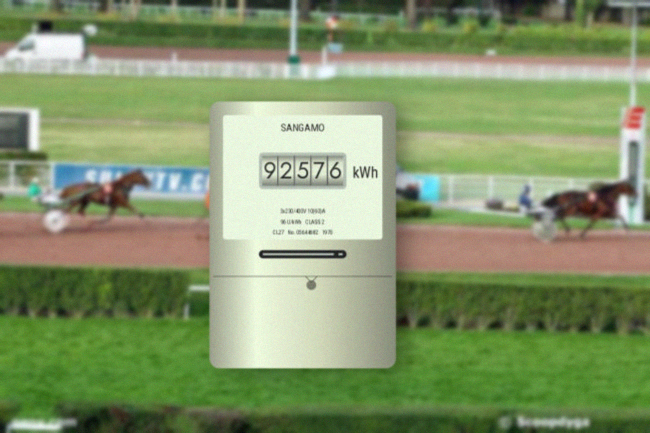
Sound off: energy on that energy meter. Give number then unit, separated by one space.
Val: 92576 kWh
